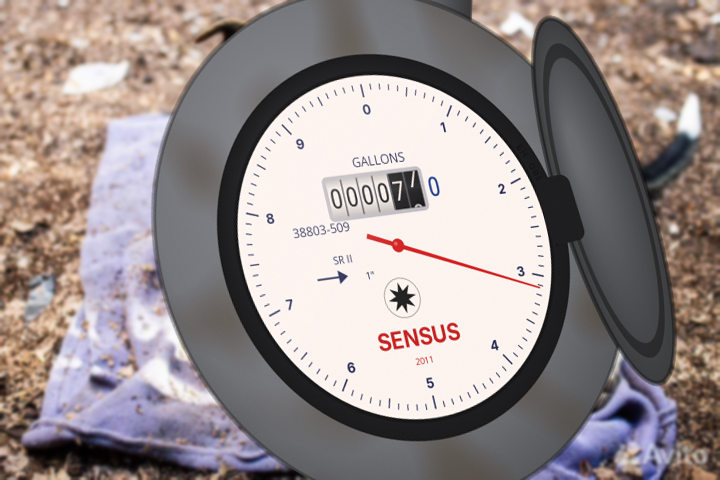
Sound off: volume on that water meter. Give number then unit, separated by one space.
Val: 773.1 gal
